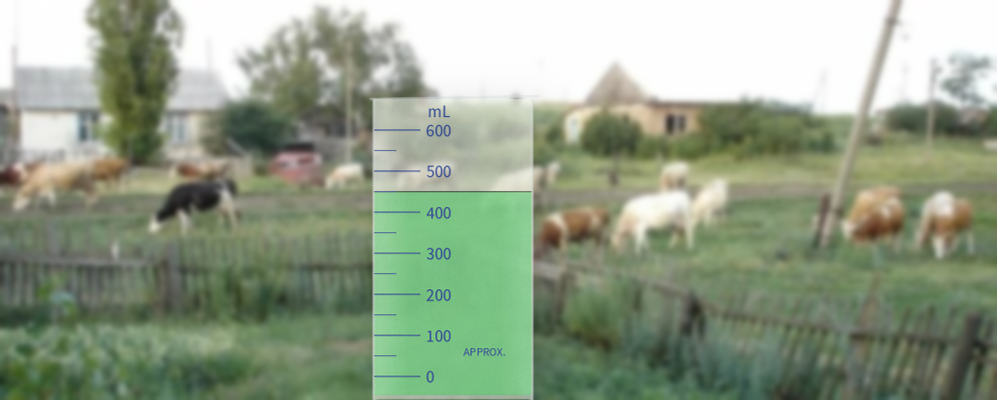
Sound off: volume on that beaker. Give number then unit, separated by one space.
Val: 450 mL
